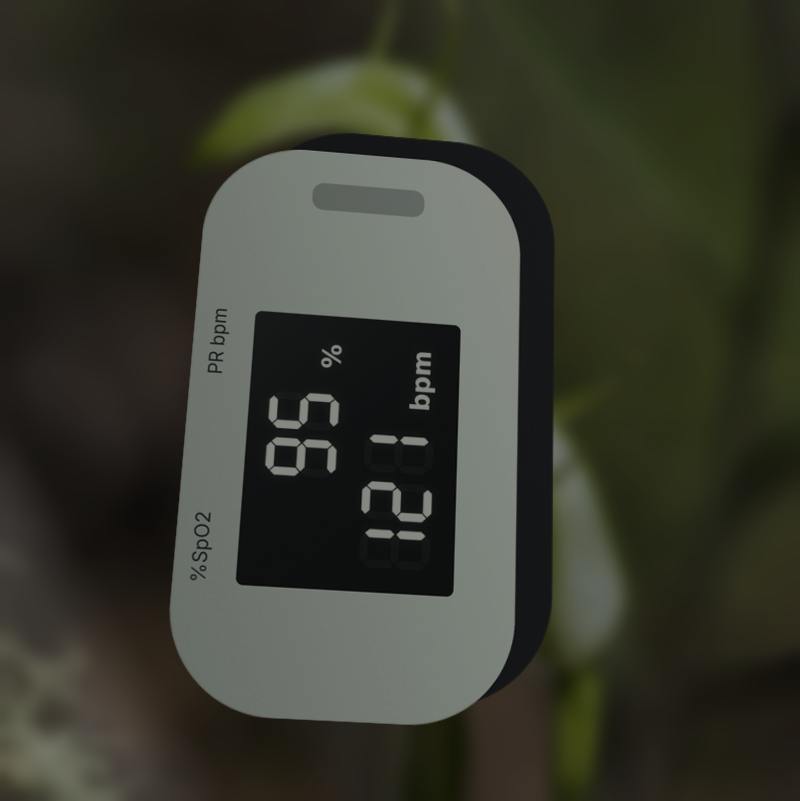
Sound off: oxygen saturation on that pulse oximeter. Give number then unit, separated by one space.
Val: 95 %
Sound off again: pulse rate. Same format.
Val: 121 bpm
